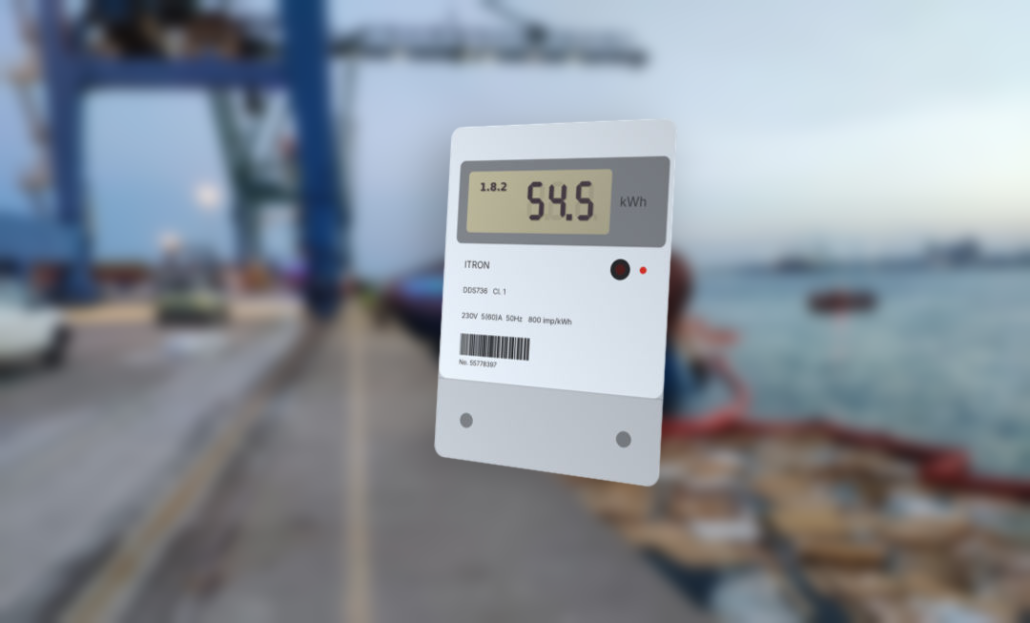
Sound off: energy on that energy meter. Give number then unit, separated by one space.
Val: 54.5 kWh
